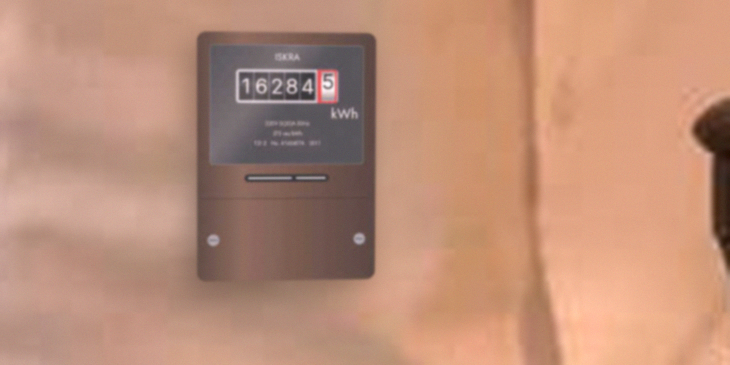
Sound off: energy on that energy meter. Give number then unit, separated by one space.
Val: 16284.5 kWh
